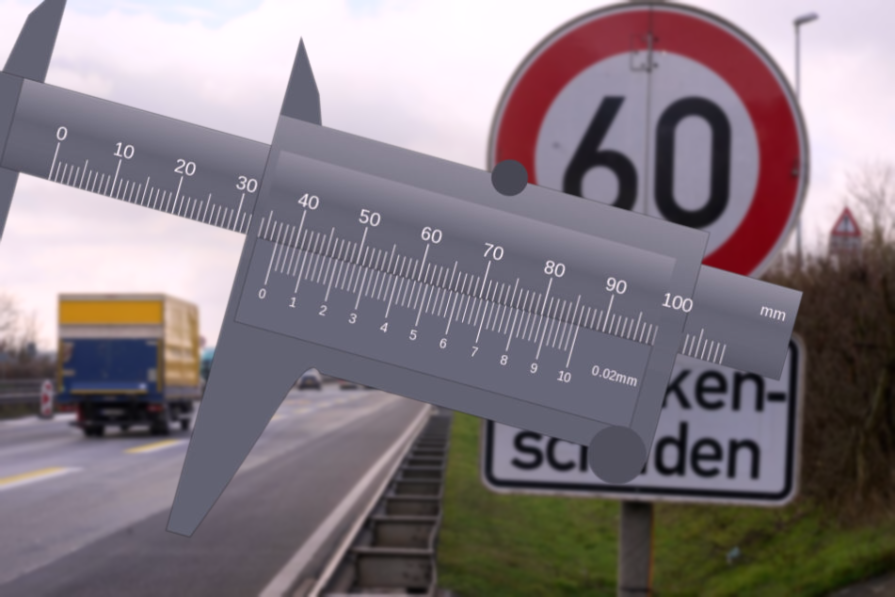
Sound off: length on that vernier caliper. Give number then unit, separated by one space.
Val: 37.0 mm
